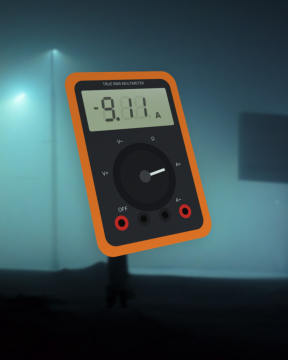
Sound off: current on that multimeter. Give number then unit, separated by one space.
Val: -9.11 A
